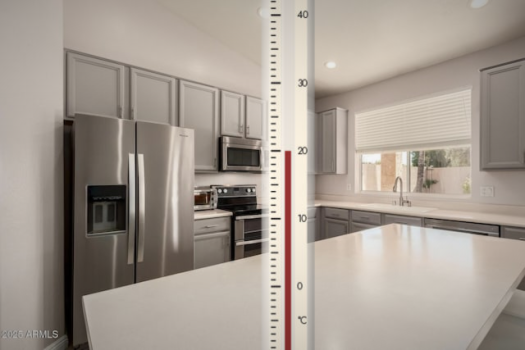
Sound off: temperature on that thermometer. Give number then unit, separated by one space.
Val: 20 °C
